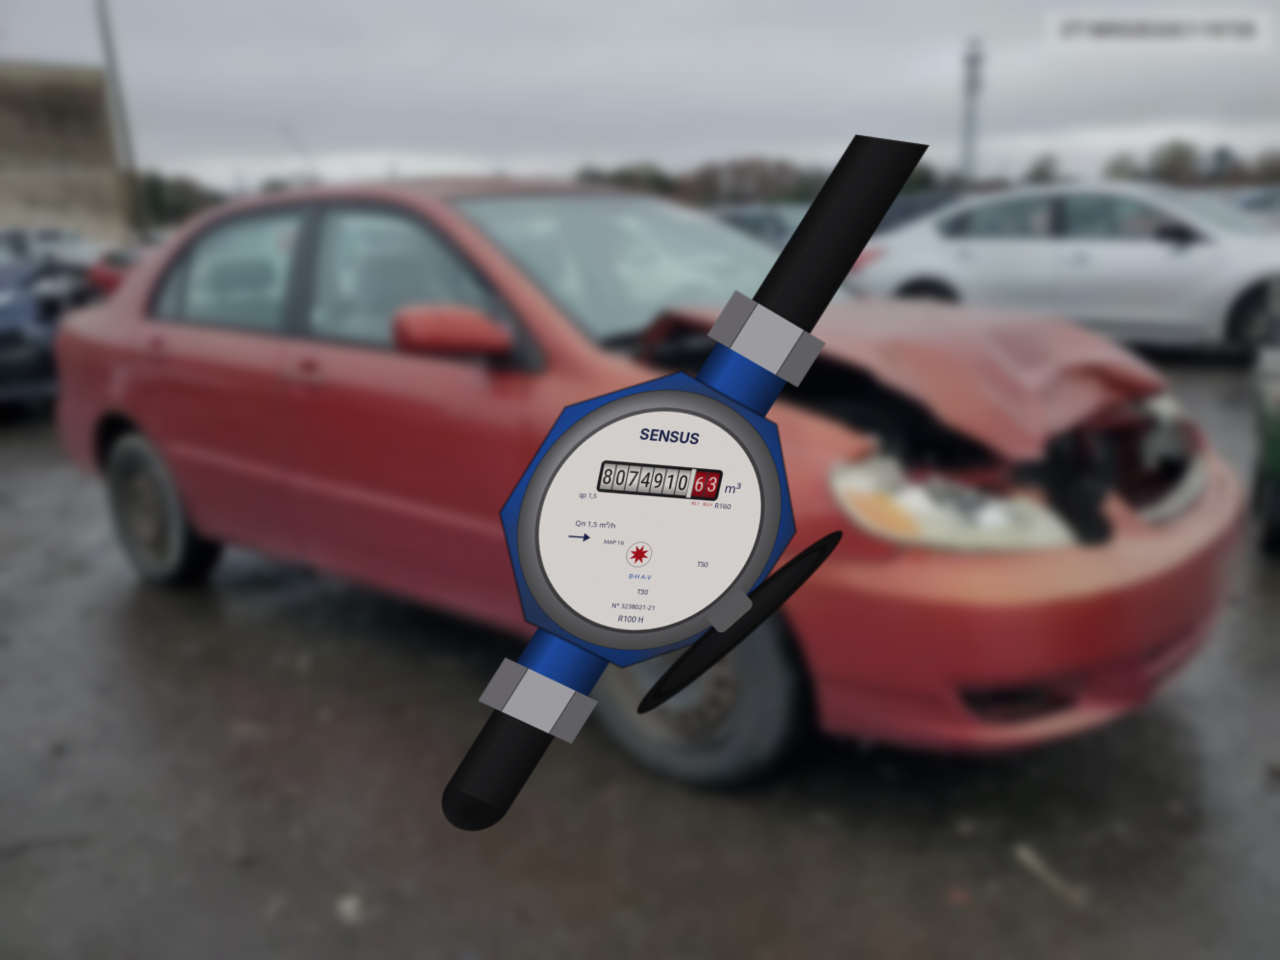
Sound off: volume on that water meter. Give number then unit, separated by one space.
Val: 8074910.63 m³
